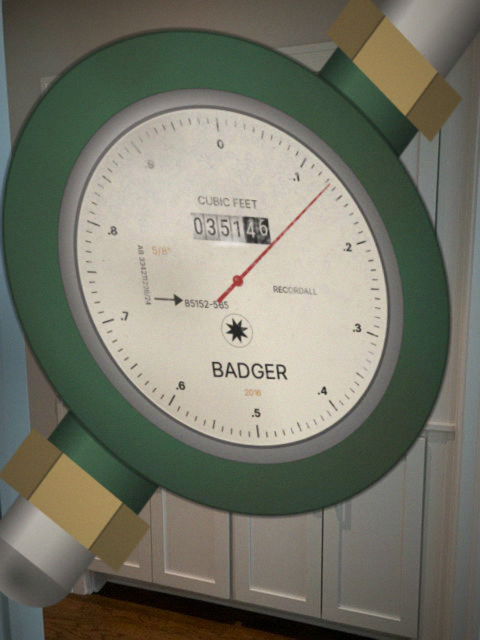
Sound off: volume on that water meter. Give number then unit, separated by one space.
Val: 35146.13 ft³
